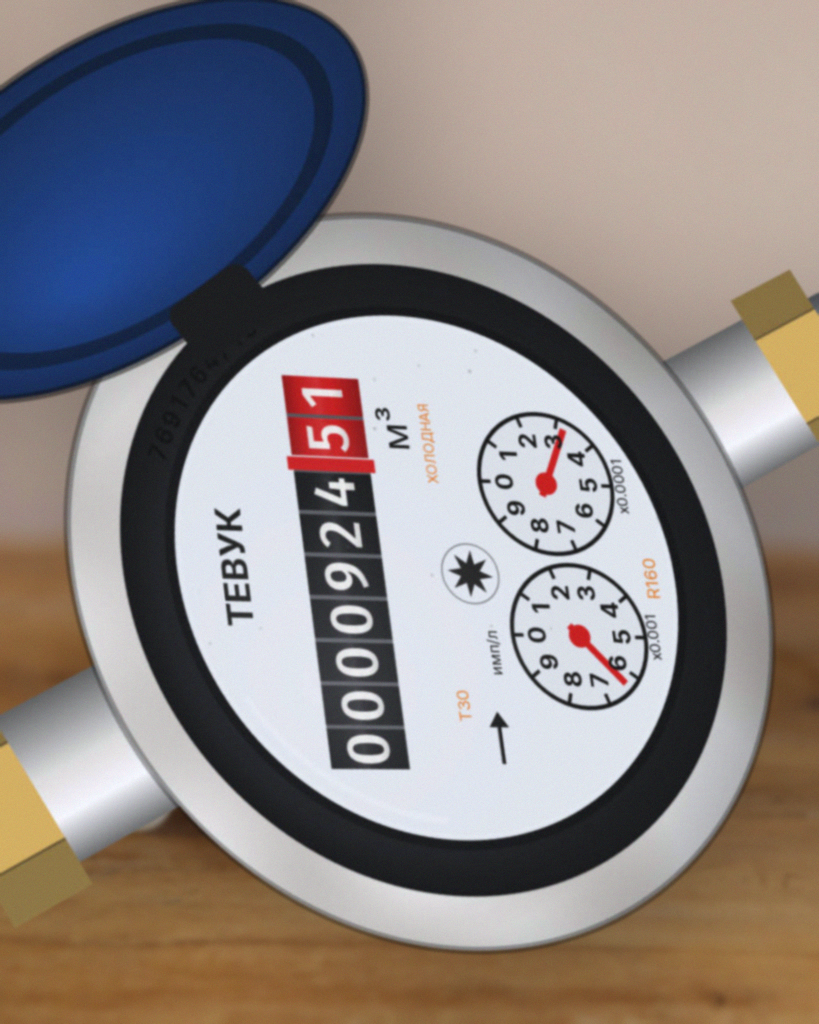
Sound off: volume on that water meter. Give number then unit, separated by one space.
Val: 924.5163 m³
